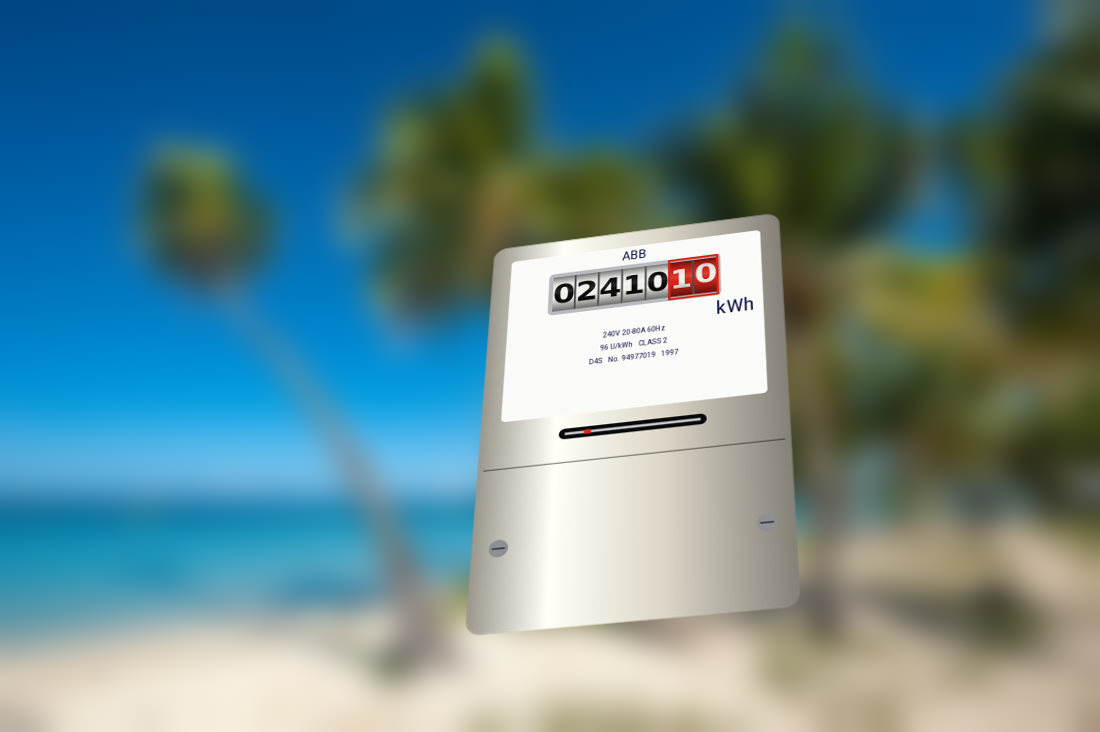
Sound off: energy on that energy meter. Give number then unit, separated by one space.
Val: 2410.10 kWh
